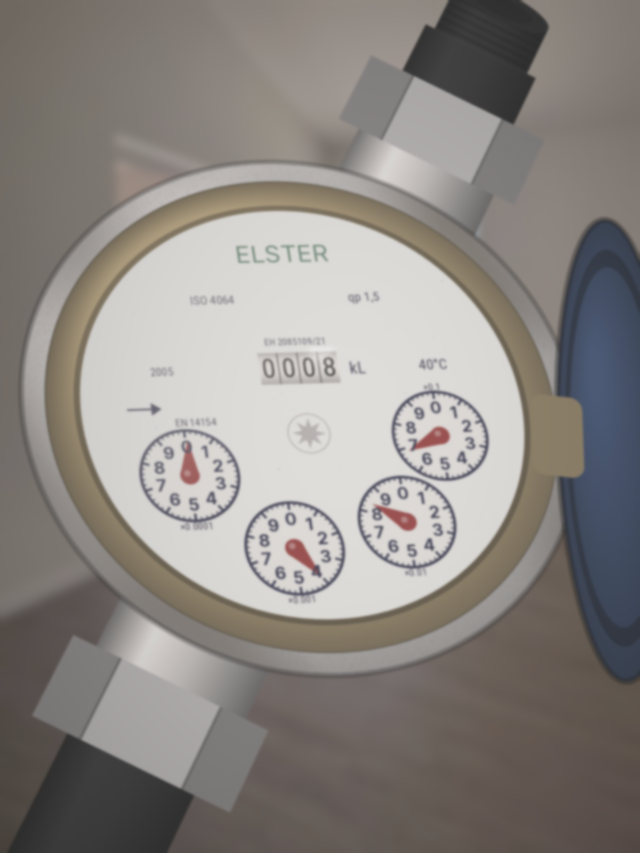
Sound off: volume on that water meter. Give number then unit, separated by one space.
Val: 8.6840 kL
